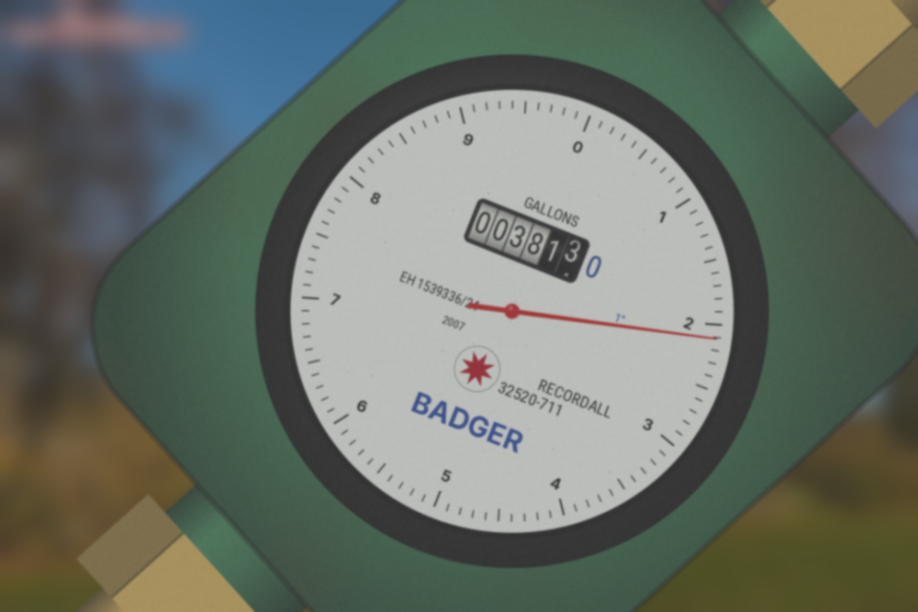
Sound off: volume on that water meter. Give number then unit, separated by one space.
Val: 38132.1 gal
